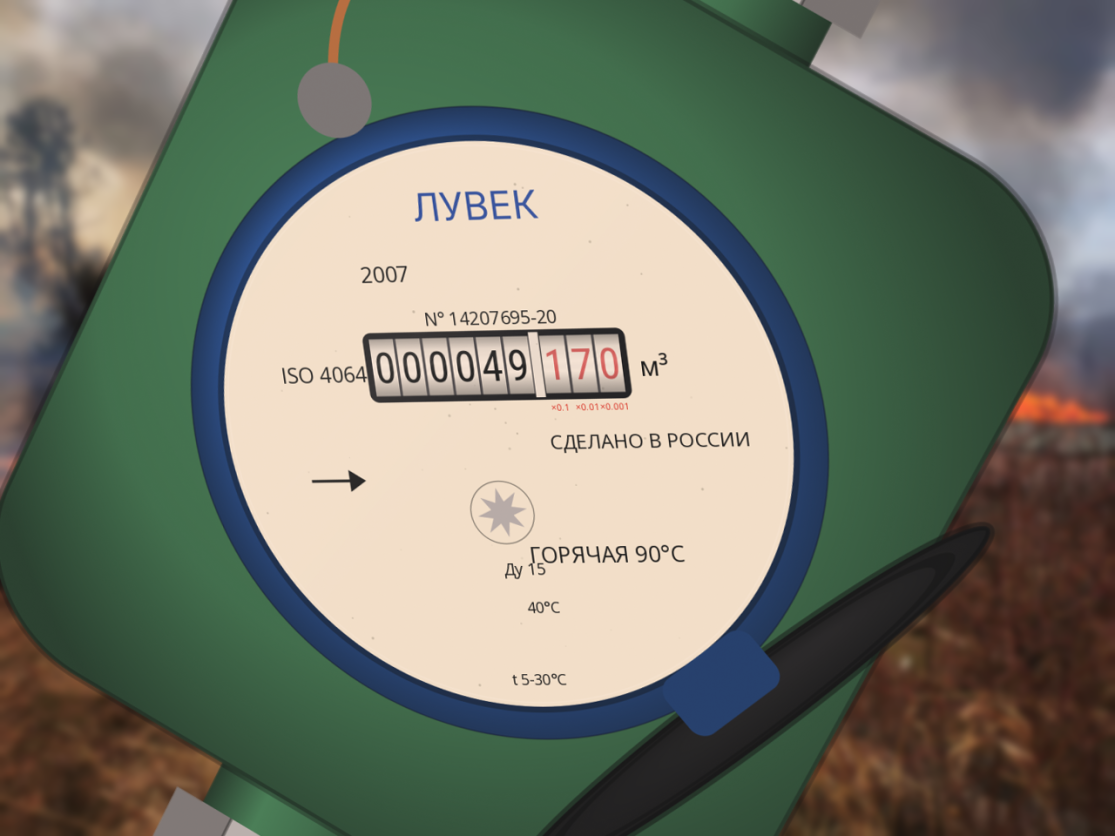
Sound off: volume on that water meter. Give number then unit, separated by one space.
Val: 49.170 m³
